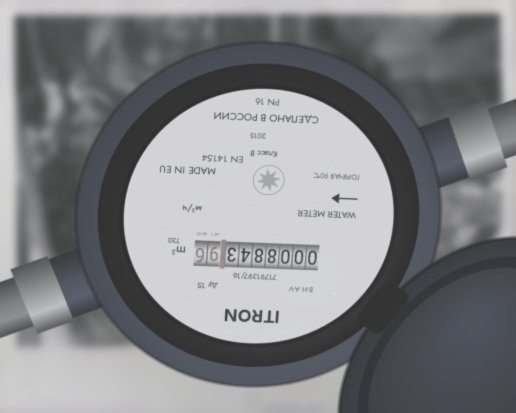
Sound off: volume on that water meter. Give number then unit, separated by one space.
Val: 8843.96 m³
